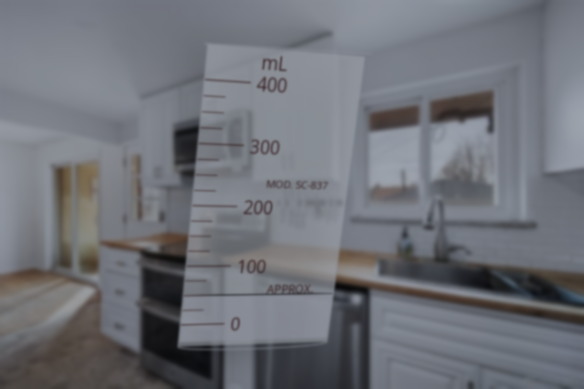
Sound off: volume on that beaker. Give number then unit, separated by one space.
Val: 50 mL
